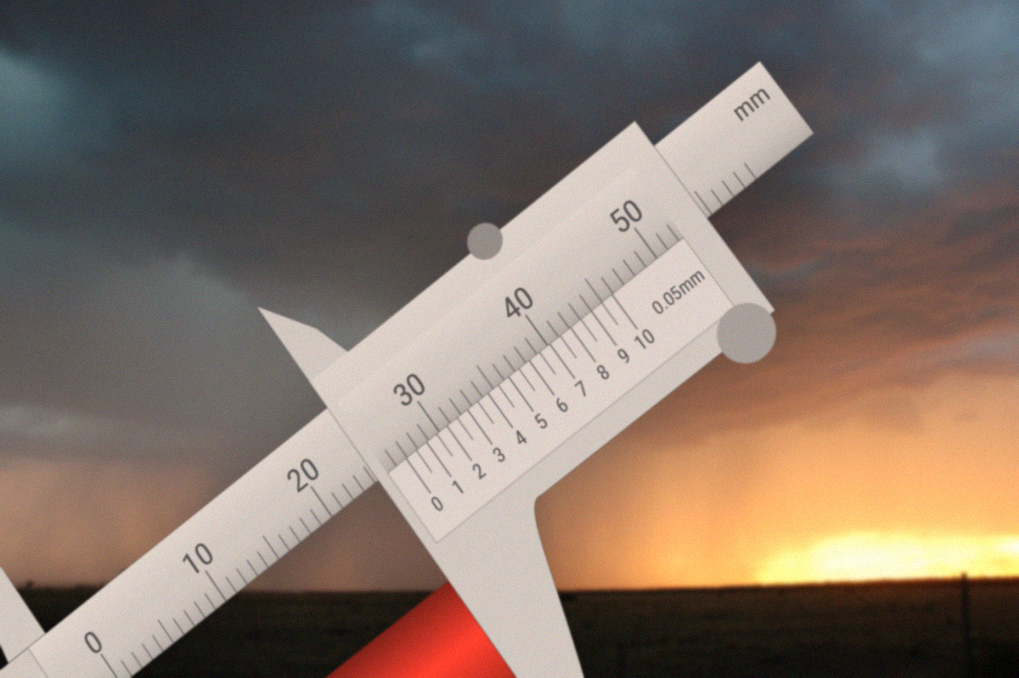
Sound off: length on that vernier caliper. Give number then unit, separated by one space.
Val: 26.9 mm
